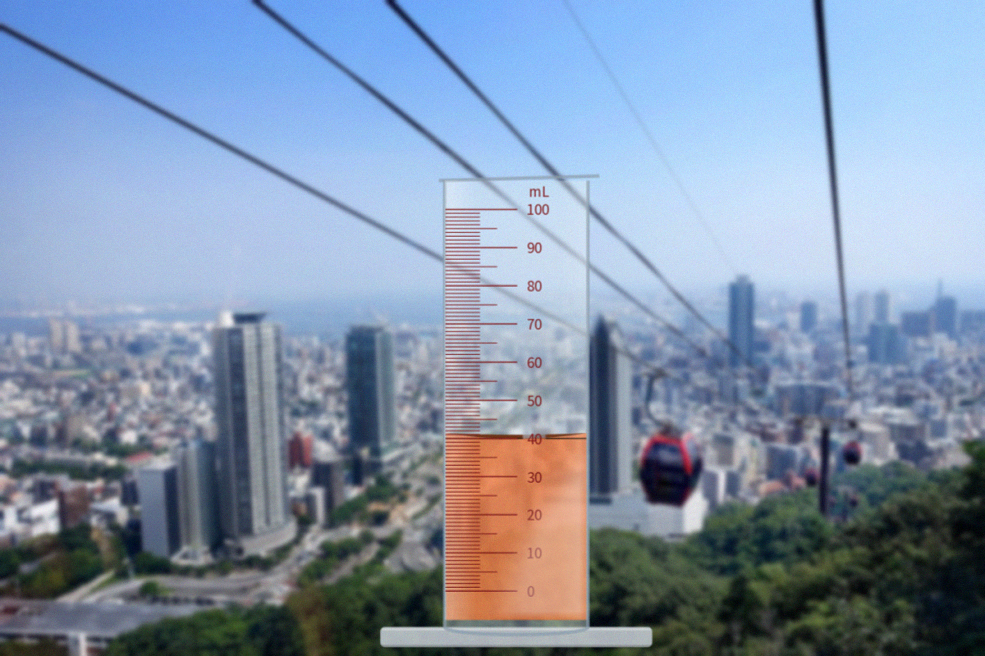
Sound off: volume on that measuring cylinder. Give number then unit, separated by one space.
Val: 40 mL
